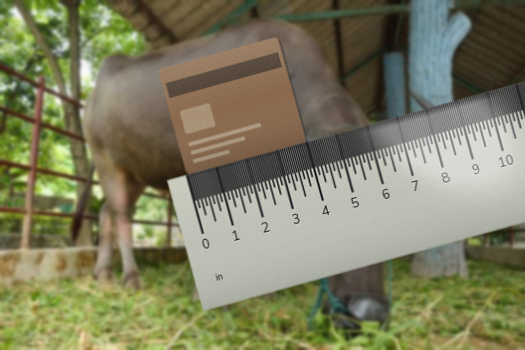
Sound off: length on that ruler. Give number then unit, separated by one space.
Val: 4 in
